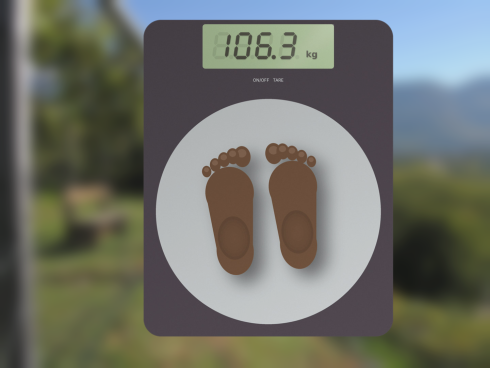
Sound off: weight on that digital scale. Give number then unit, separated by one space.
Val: 106.3 kg
